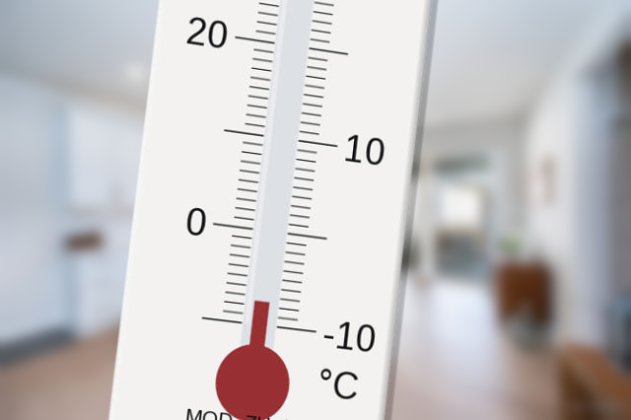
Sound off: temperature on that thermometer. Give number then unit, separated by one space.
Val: -7.5 °C
